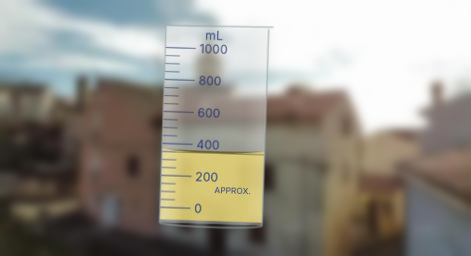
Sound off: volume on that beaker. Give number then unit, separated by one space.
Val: 350 mL
